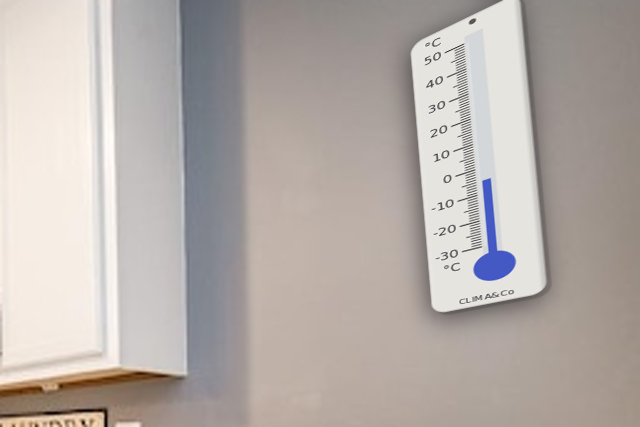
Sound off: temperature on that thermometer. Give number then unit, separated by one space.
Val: -5 °C
